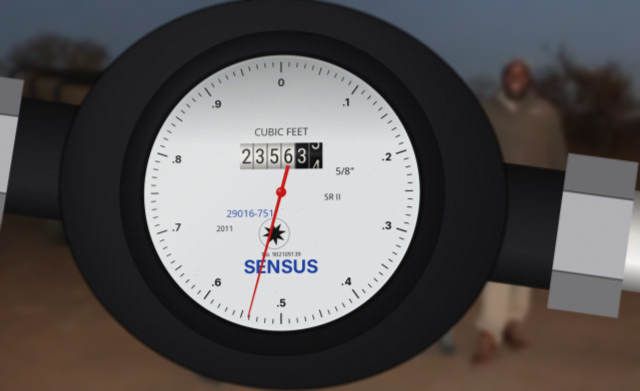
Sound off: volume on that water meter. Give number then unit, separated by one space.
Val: 235633.54 ft³
